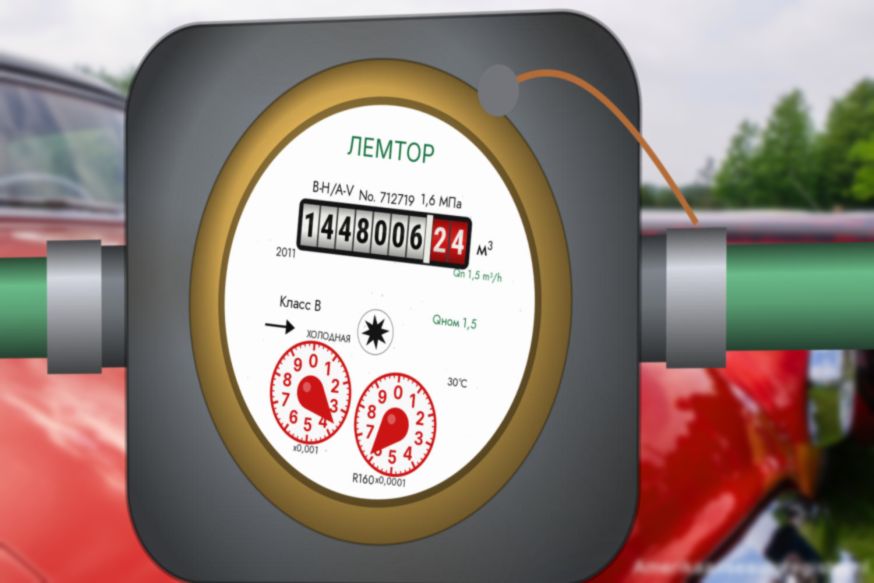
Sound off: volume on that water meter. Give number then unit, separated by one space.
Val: 1448006.2436 m³
